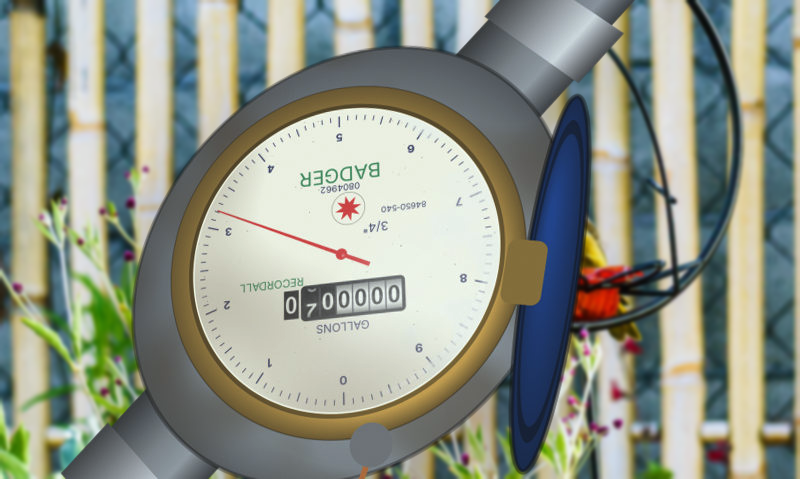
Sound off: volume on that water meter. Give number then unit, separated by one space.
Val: 23.2 gal
